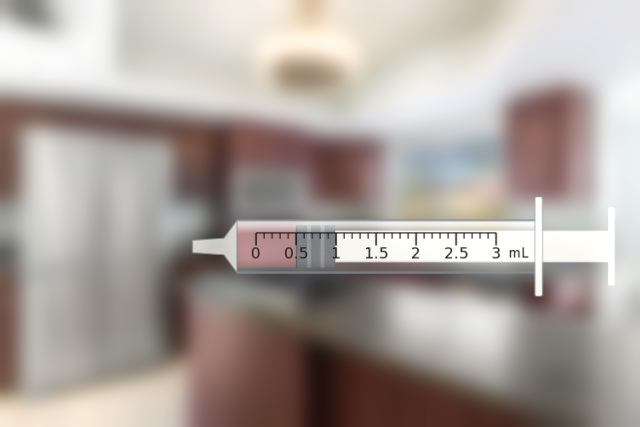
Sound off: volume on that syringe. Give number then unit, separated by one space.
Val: 0.5 mL
